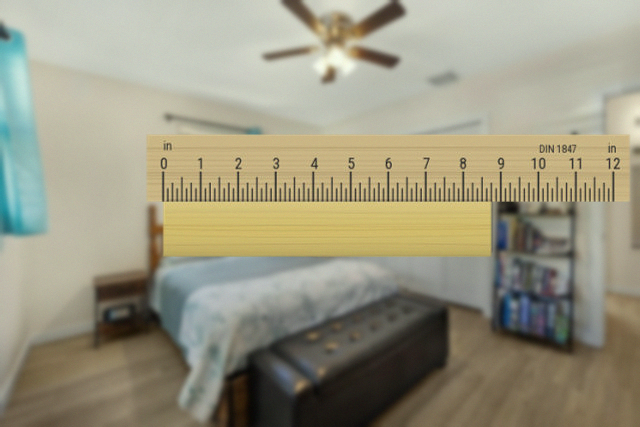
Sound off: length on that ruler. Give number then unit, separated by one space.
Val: 8.75 in
